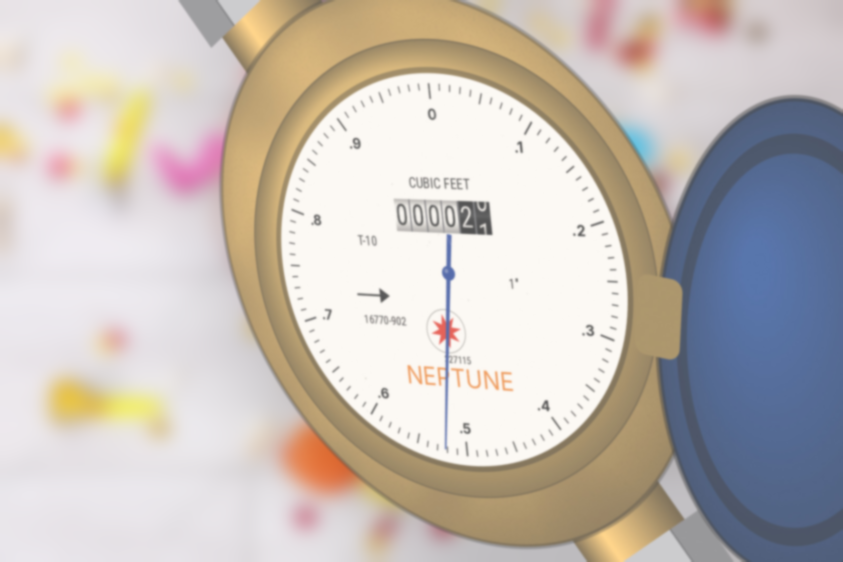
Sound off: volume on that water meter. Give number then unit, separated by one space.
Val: 20.52 ft³
